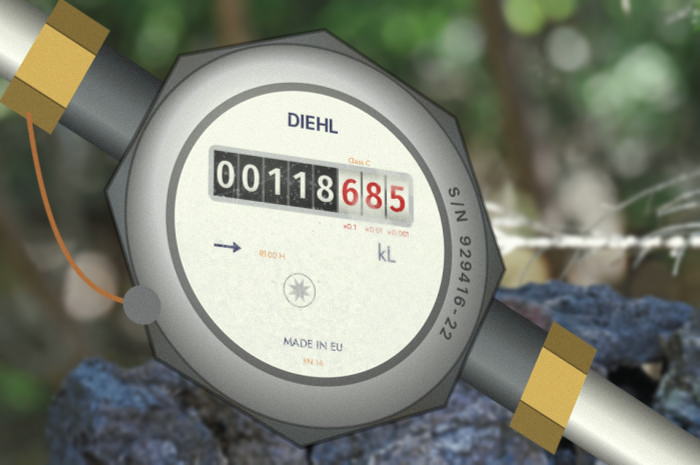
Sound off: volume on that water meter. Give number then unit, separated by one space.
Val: 118.685 kL
